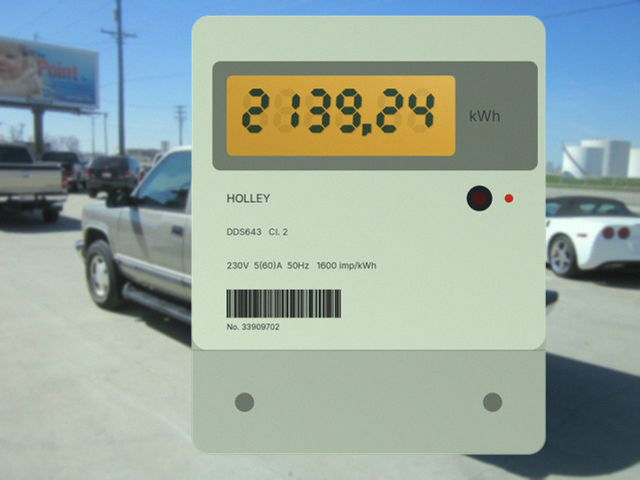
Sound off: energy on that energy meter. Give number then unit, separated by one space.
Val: 2139.24 kWh
